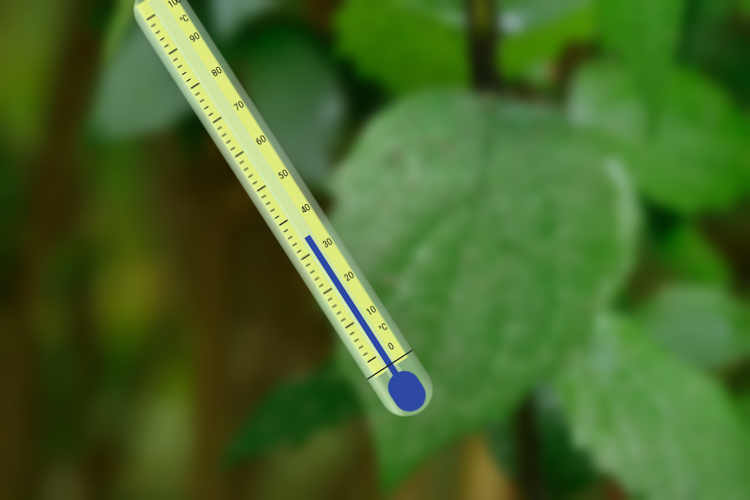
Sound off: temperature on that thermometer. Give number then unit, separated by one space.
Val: 34 °C
